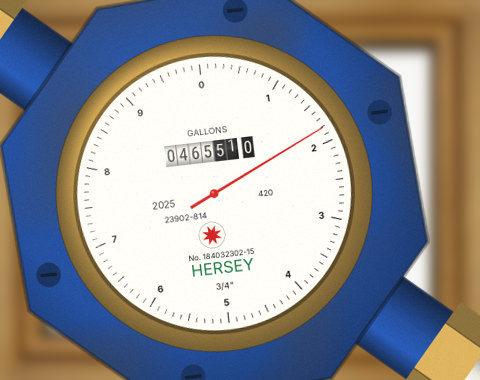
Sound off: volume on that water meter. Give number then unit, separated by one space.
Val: 465511.8 gal
